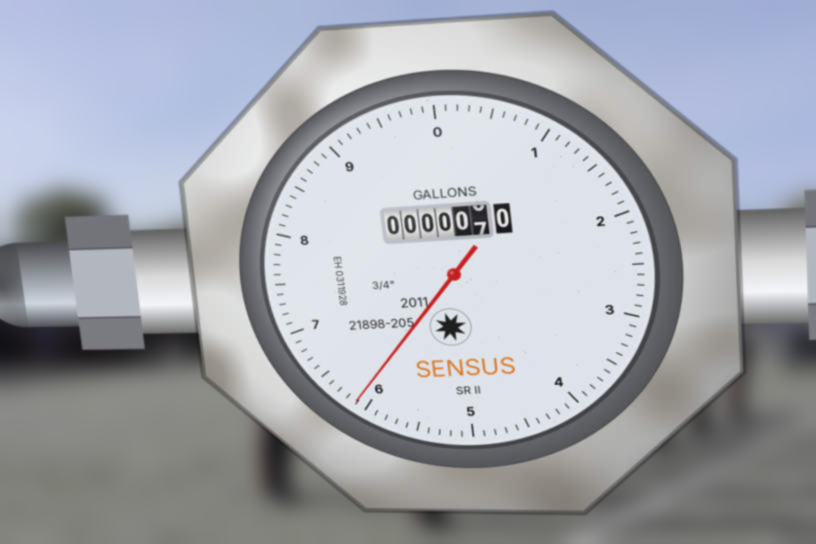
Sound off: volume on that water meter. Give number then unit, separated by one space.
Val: 66.1 gal
